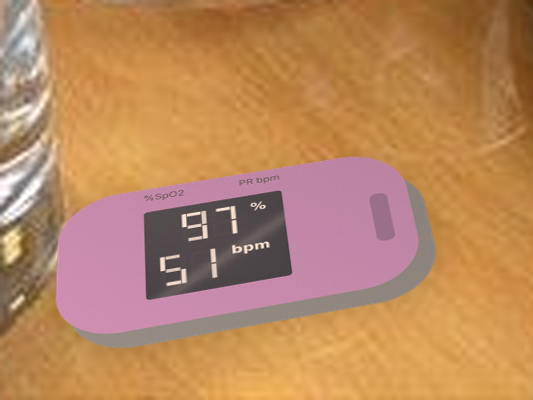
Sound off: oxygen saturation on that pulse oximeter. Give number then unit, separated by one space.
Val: 97 %
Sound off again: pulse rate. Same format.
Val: 51 bpm
